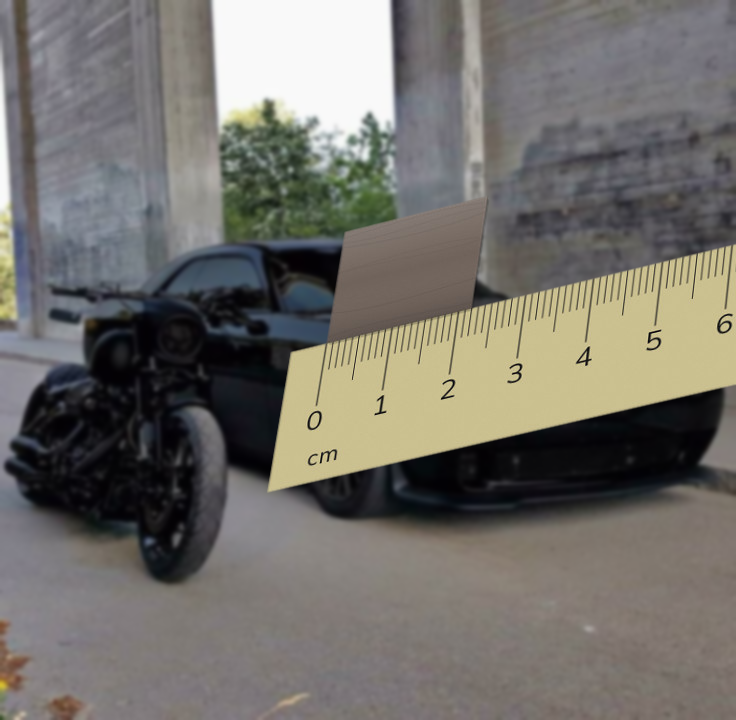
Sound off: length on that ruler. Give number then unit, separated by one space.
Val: 2.2 cm
